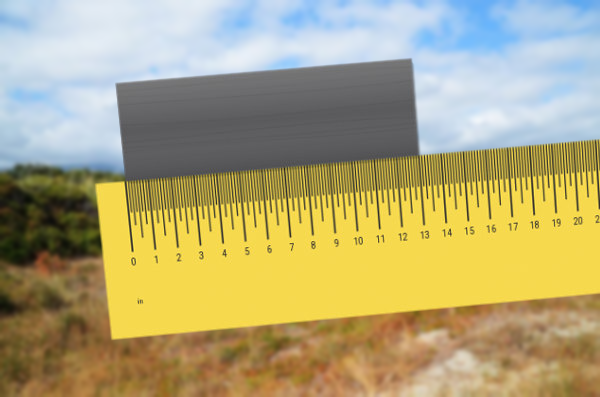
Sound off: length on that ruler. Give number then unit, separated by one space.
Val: 13 in
